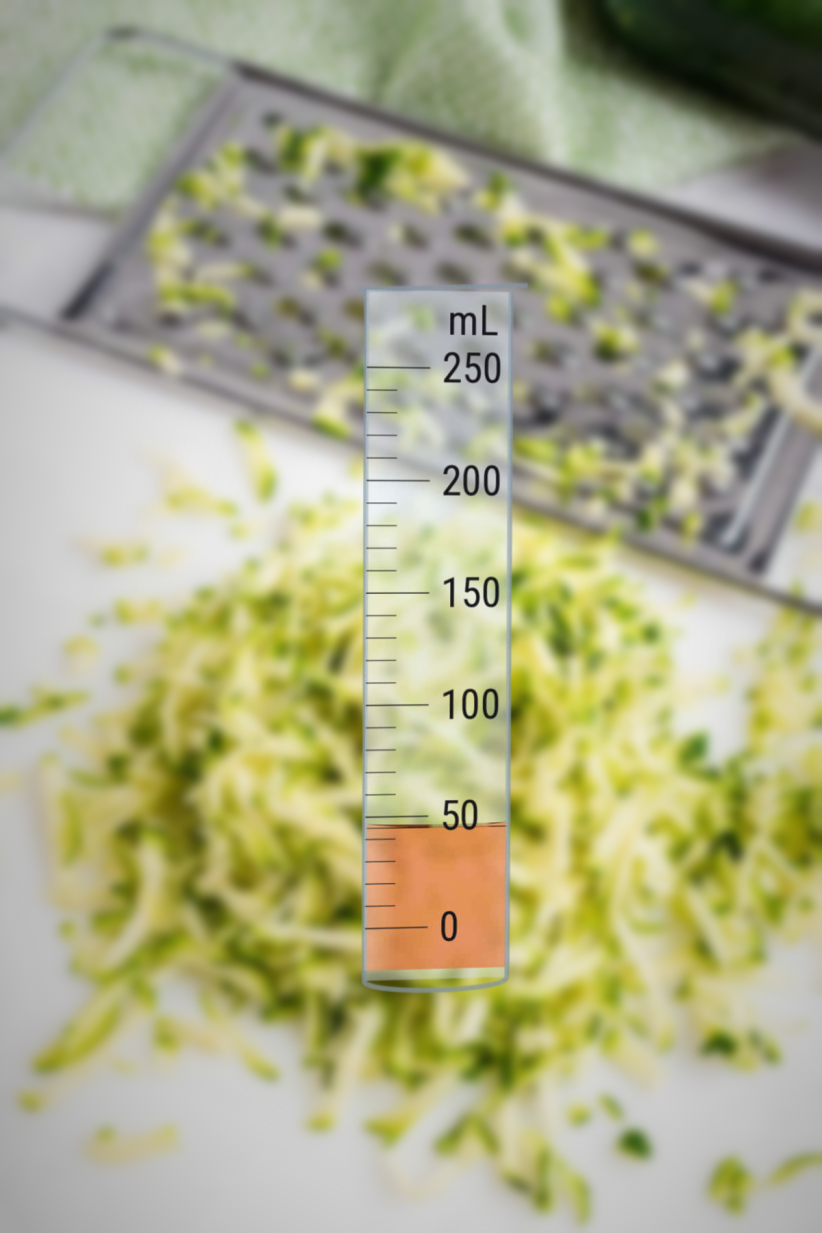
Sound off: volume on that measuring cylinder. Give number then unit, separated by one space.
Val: 45 mL
